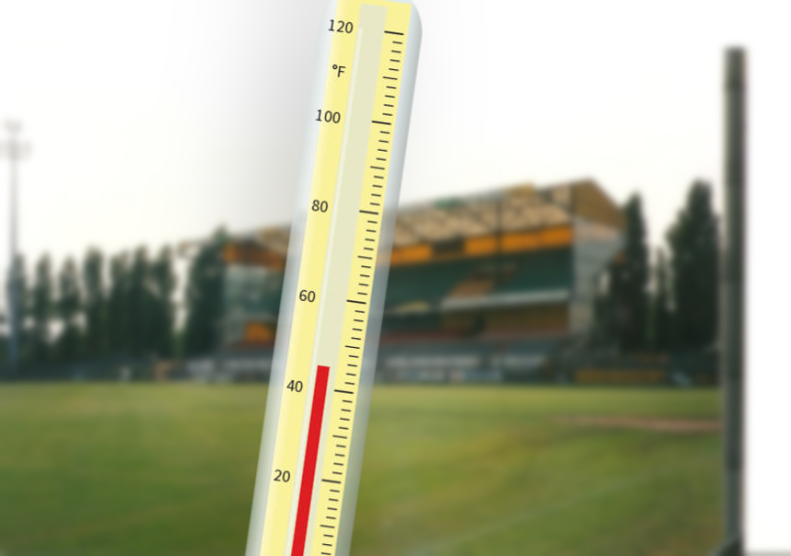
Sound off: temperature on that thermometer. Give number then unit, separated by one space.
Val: 45 °F
